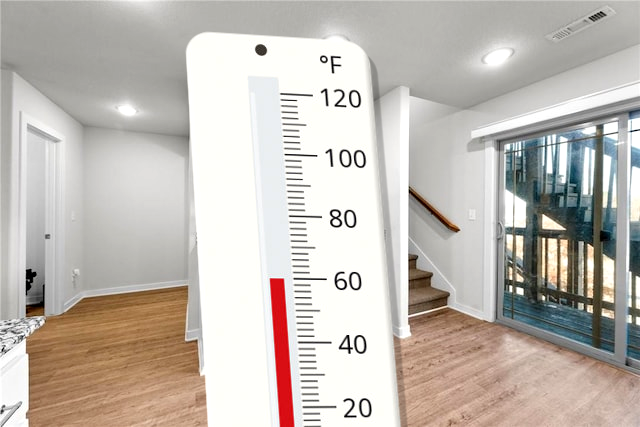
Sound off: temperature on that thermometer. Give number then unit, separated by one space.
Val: 60 °F
